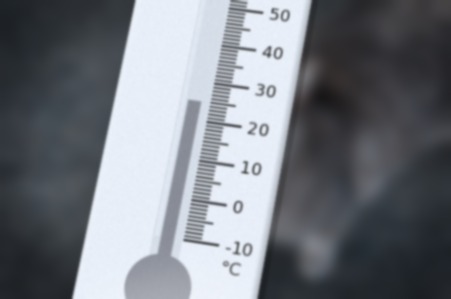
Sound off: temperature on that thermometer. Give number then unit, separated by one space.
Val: 25 °C
